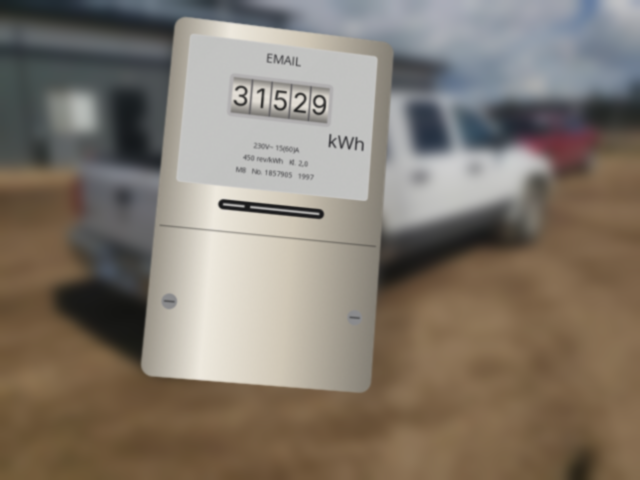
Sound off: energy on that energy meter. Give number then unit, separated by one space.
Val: 31529 kWh
